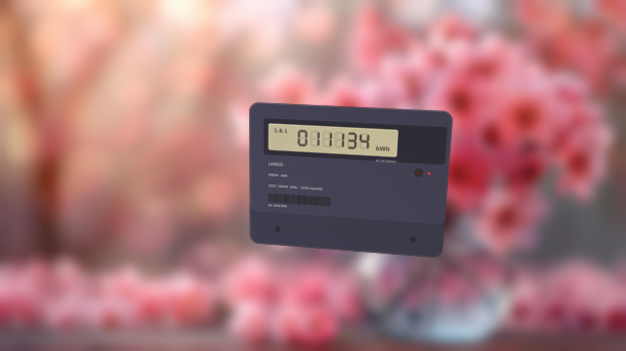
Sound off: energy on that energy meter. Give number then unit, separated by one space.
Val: 11134 kWh
